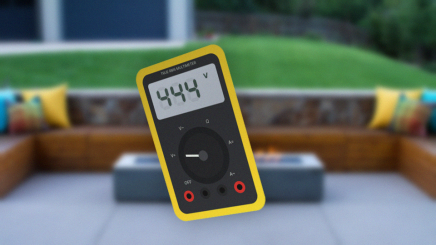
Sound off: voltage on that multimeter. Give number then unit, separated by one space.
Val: 444 V
